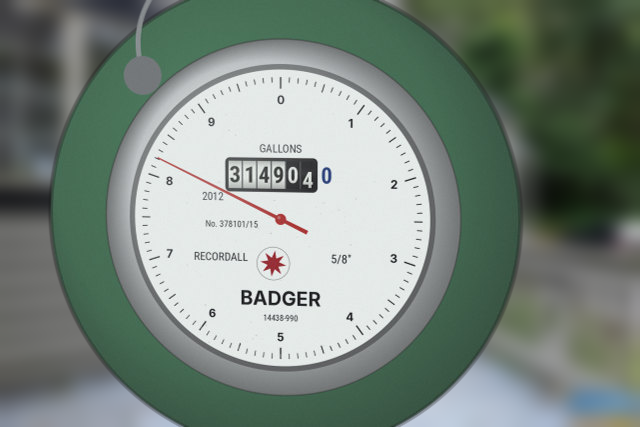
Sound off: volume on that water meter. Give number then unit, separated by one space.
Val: 3149038.2 gal
